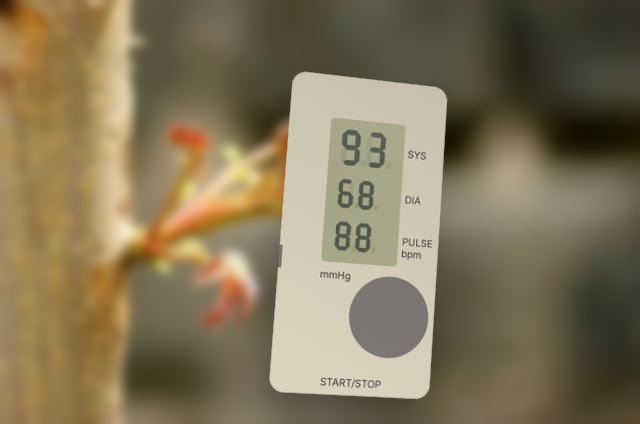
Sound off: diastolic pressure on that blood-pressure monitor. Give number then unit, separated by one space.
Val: 68 mmHg
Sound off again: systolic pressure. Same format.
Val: 93 mmHg
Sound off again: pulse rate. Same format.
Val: 88 bpm
